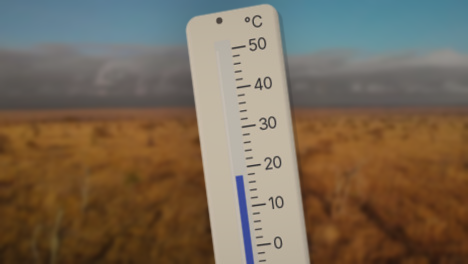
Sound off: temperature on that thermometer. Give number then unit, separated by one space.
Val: 18 °C
